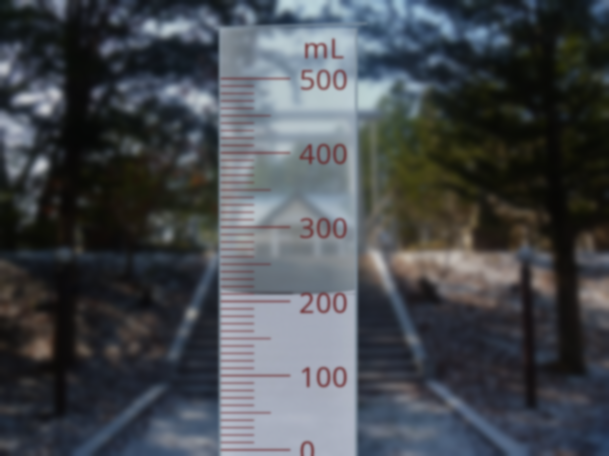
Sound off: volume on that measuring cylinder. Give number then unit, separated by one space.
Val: 210 mL
